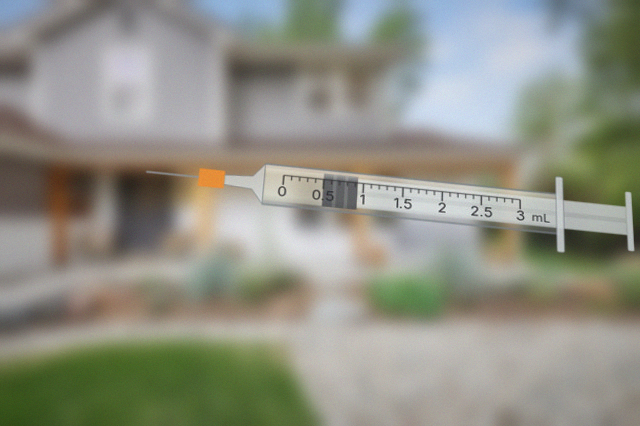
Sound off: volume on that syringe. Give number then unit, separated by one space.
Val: 0.5 mL
